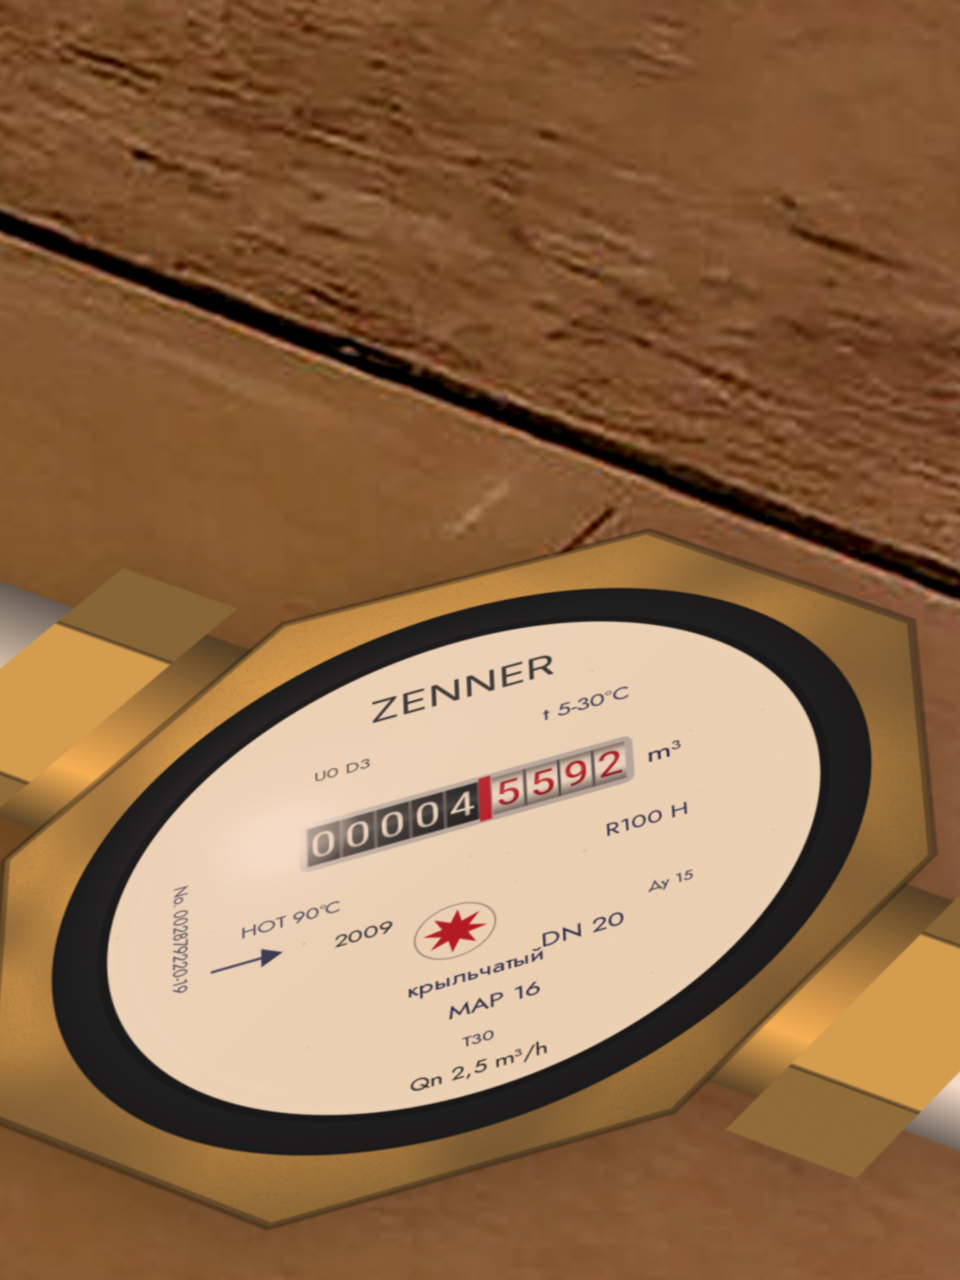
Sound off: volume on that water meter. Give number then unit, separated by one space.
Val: 4.5592 m³
